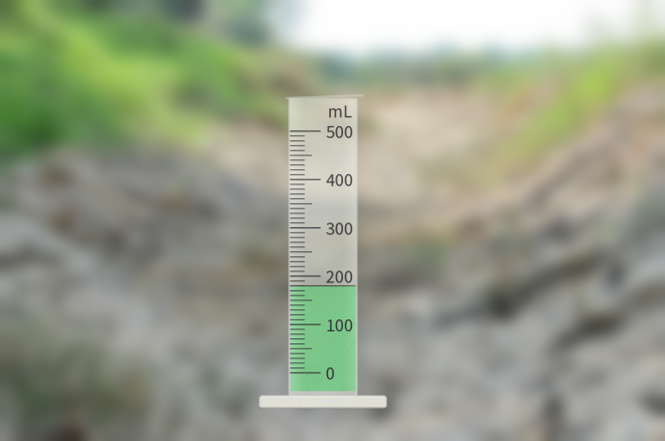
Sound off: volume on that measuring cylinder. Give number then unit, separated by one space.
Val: 180 mL
